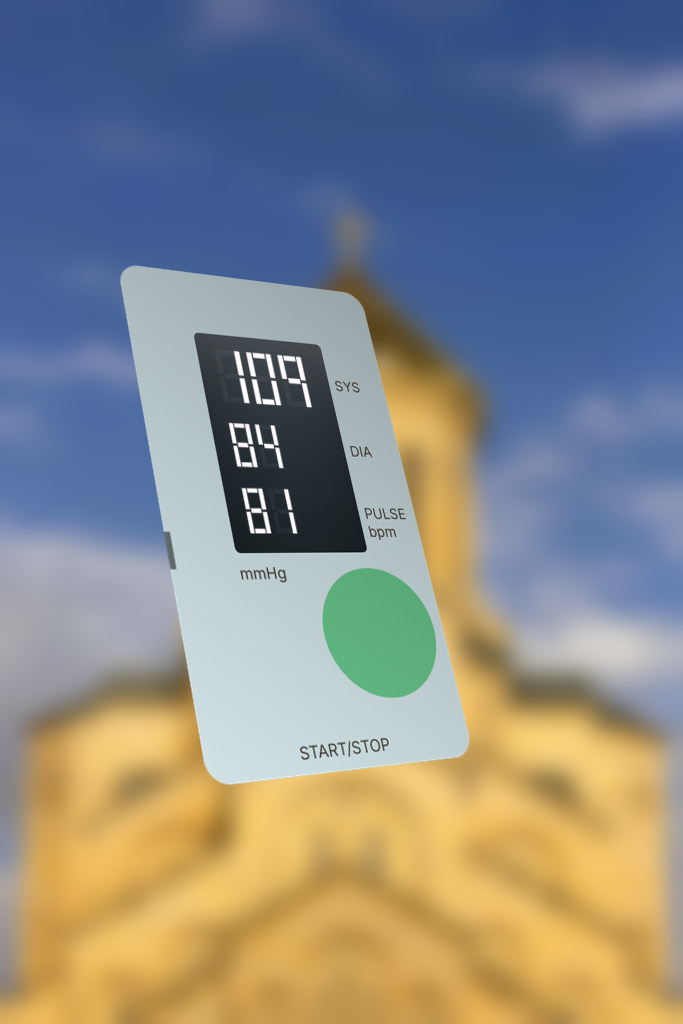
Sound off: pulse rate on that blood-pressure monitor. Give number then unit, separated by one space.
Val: 81 bpm
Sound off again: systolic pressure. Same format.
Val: 109 mmHg
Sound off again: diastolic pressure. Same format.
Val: 84 mmHg
